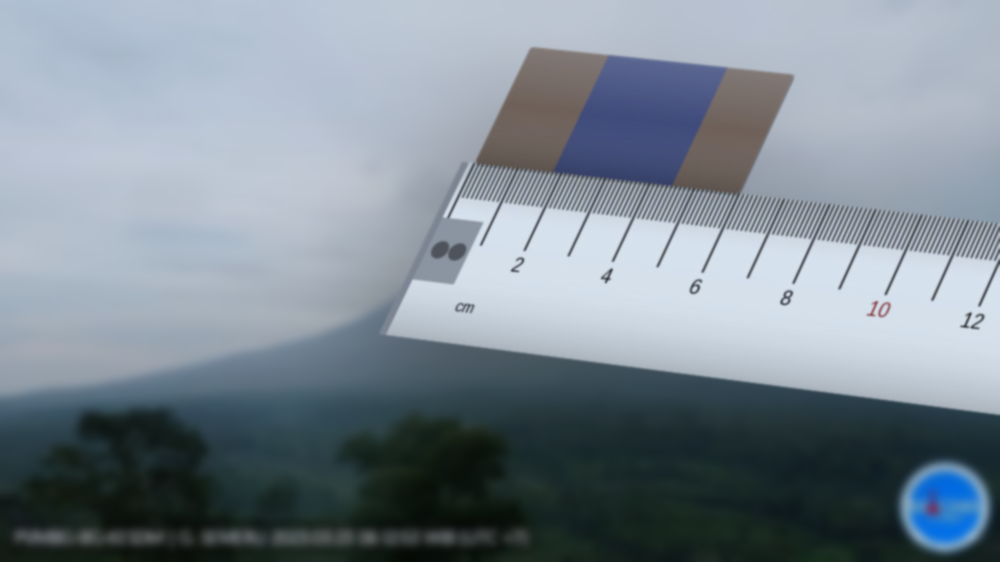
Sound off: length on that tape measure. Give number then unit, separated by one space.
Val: 6 cm
